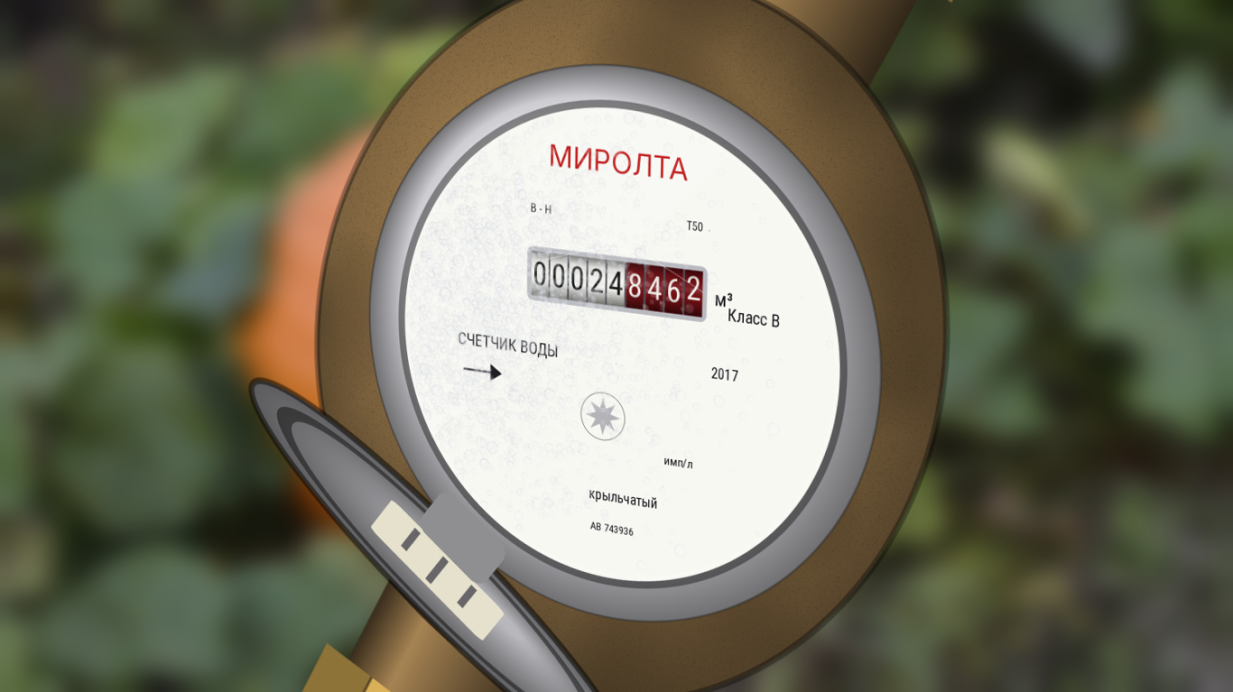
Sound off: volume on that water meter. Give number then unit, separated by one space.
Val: 24.8462 m³
